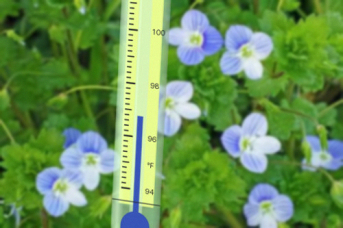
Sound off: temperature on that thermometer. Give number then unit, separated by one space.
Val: 96.8 °F
